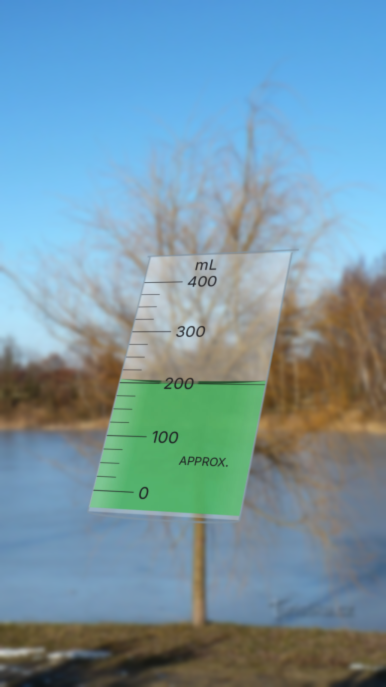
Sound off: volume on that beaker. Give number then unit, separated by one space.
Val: 200 mL
